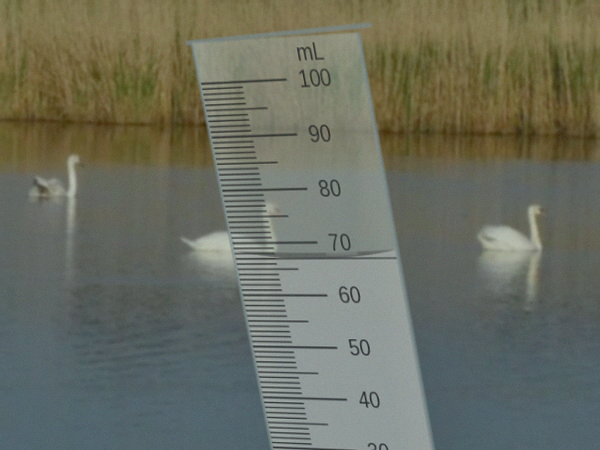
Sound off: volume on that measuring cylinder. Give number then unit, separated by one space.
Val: 67 mL
